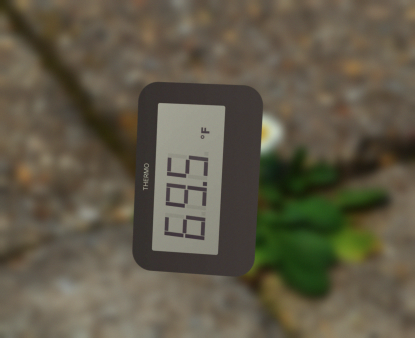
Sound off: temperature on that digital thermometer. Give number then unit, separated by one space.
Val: 69.5 °F
